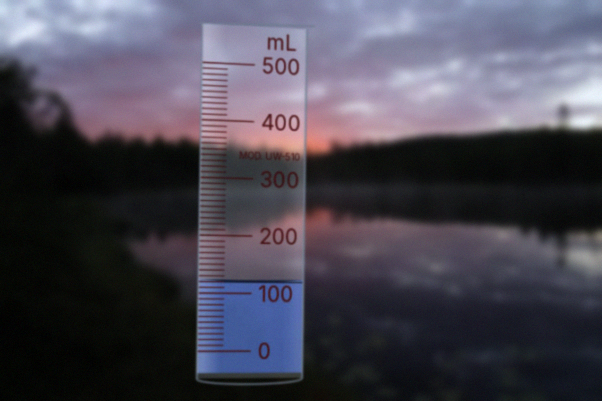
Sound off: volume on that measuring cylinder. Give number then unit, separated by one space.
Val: 120 mL
